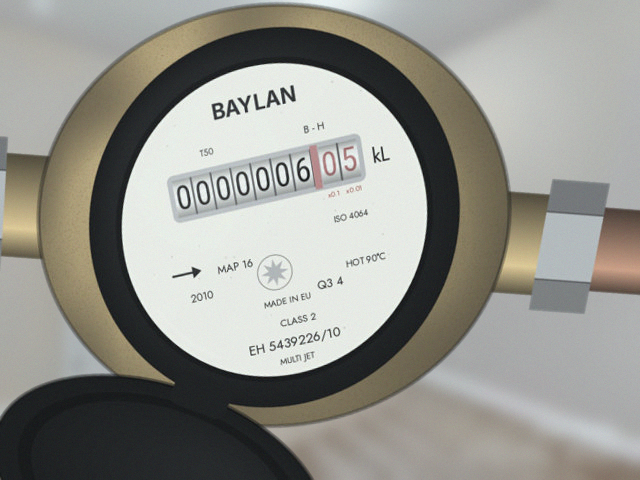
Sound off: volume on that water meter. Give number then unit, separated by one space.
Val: 6.05 kL
